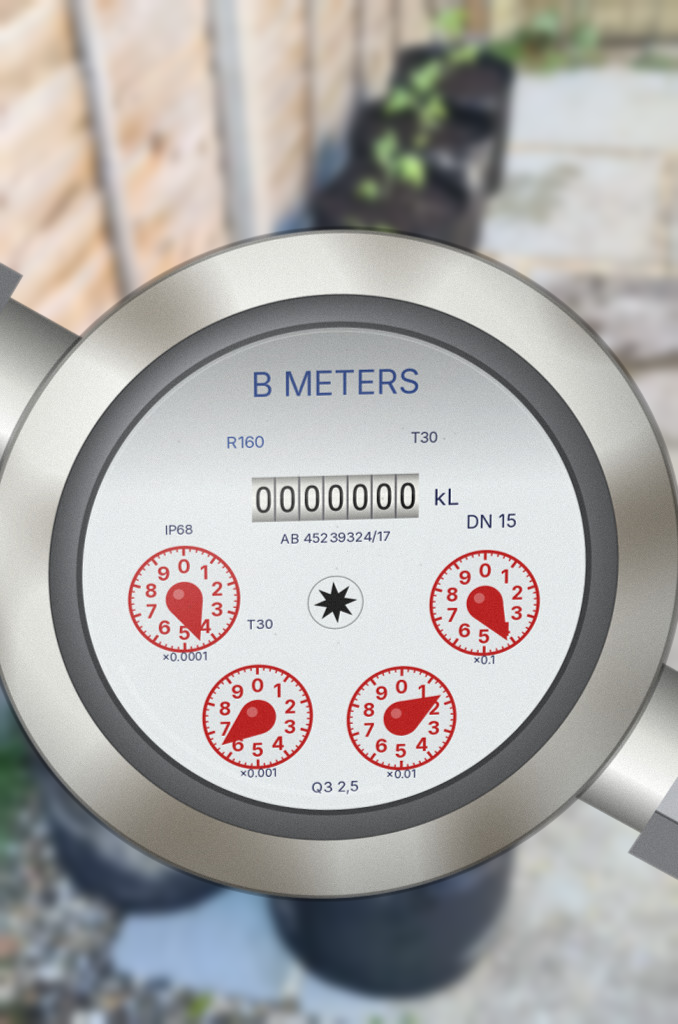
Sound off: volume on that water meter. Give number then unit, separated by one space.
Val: 0.4164 kL
